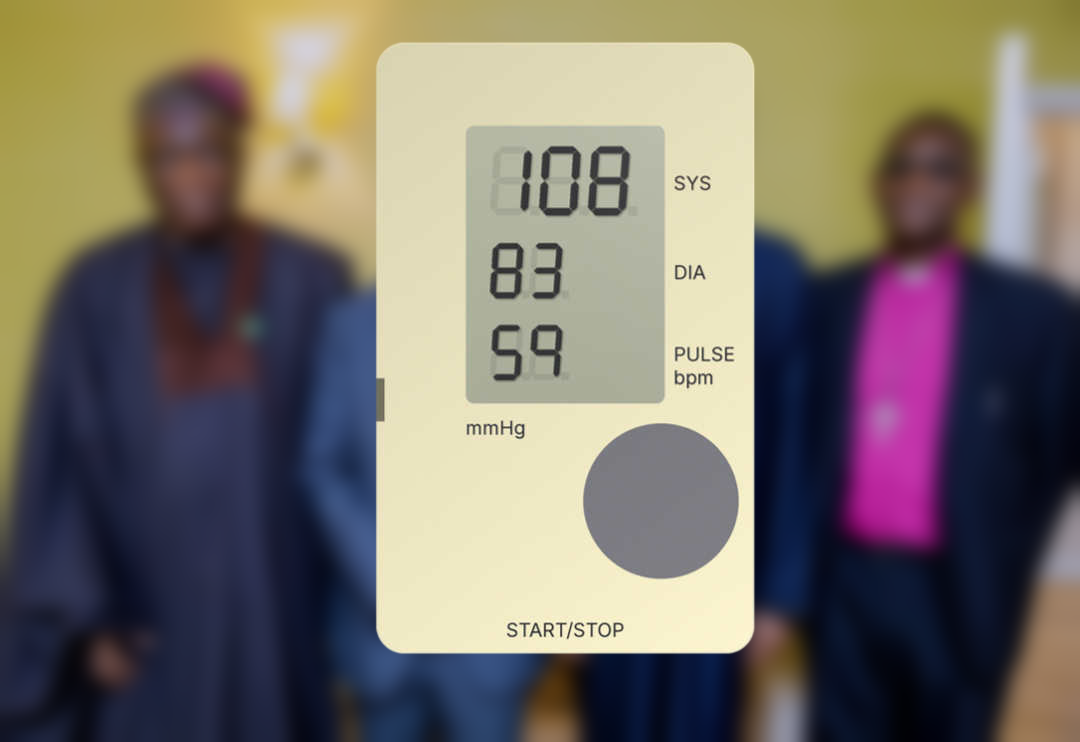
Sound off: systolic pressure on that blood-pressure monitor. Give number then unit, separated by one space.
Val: 108 mmHg
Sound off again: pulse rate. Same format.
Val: 59 bpm
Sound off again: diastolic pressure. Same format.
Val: 83 mmHg
